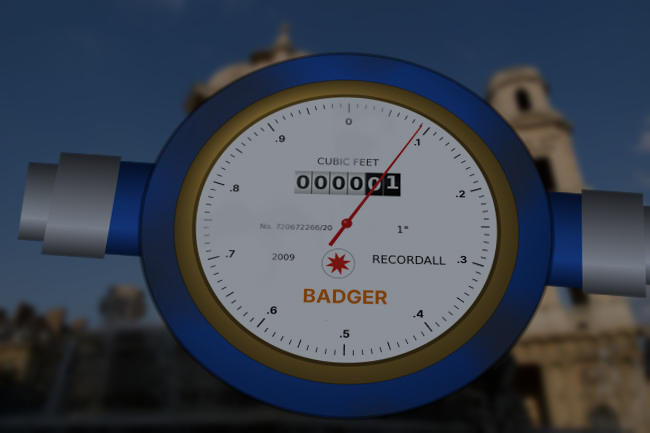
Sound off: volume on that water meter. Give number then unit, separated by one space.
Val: 1.09 ft³
